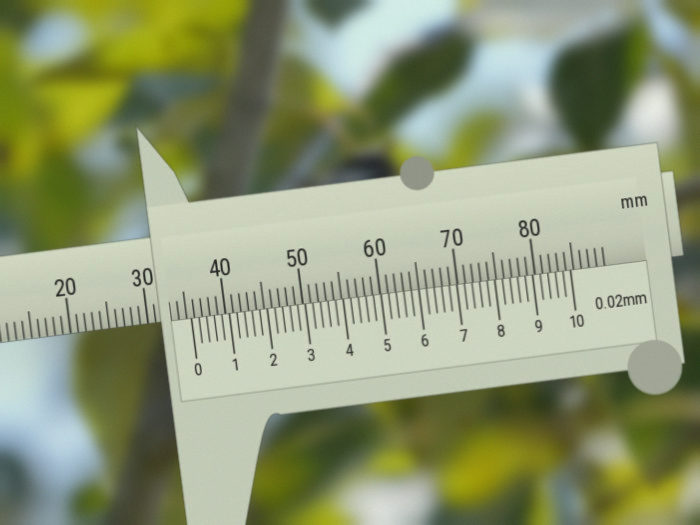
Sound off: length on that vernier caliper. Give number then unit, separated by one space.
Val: 35.6 mm
